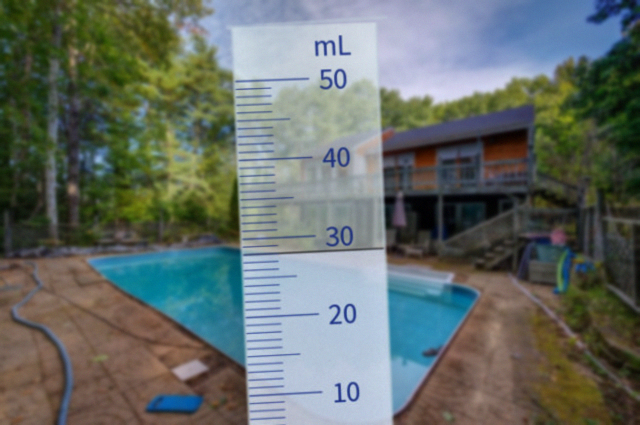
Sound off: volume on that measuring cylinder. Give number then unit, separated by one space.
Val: 28 mL
